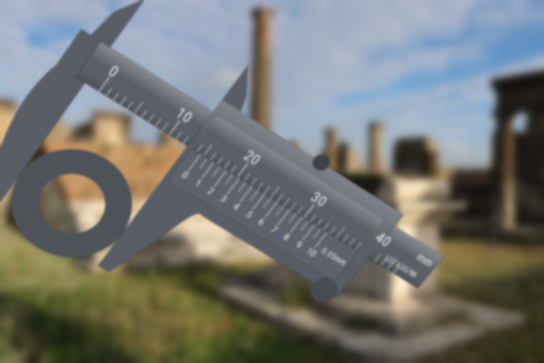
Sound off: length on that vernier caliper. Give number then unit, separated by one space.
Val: 14.6 mm
